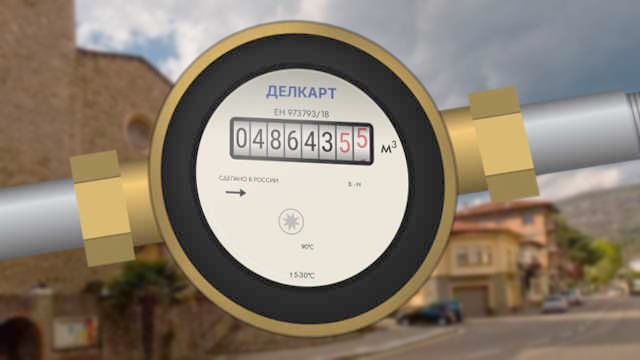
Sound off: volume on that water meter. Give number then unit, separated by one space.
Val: 48643.55 m³
